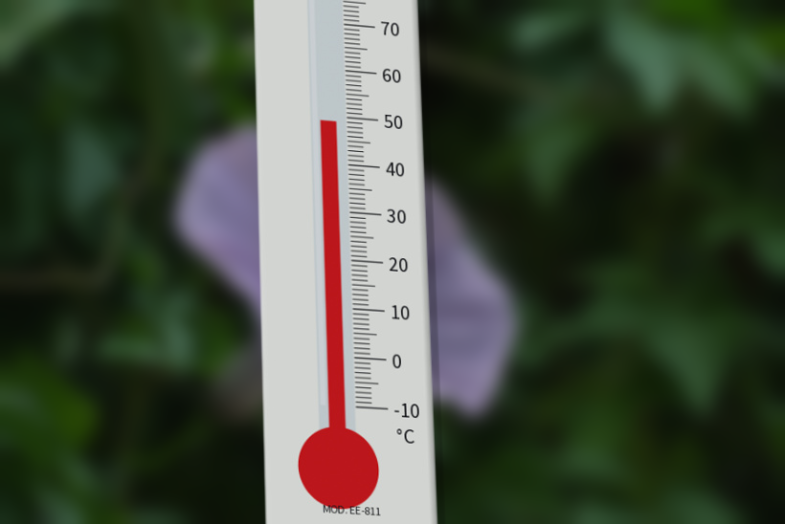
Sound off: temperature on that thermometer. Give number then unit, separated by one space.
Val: 49 °C
